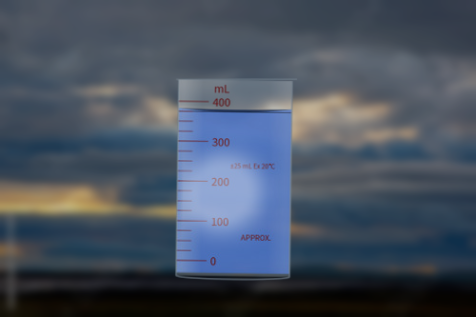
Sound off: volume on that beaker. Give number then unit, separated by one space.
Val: 375 mL
